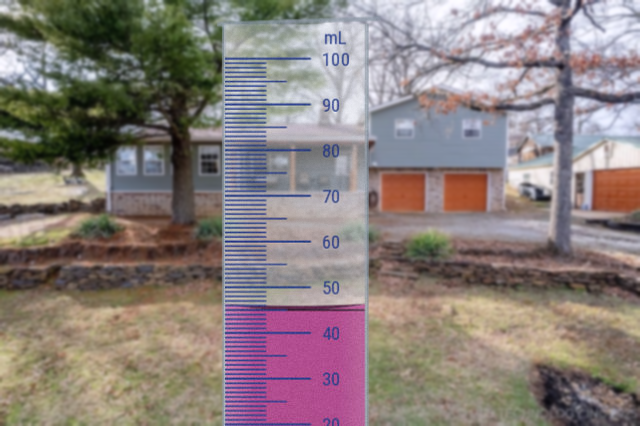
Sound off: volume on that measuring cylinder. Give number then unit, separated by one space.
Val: 45 mL
